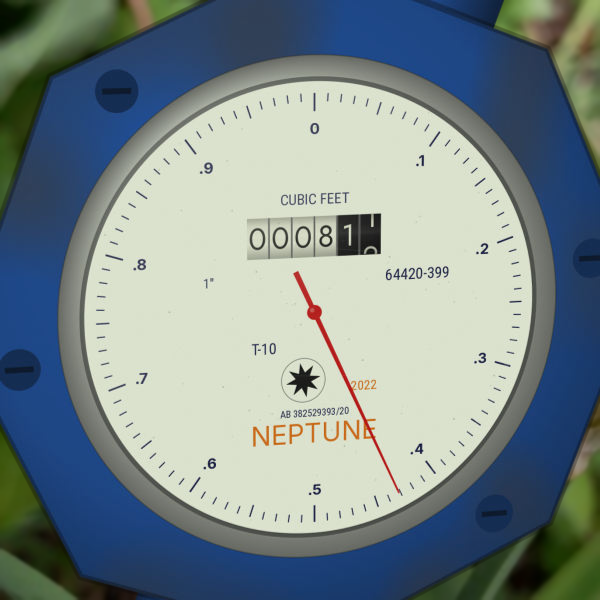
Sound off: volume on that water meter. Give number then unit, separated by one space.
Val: 811.43 ft³
